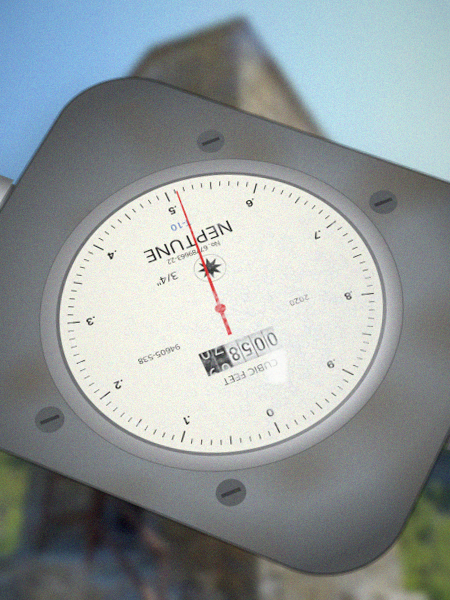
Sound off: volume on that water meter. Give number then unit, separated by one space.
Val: 5869.51 ft³
